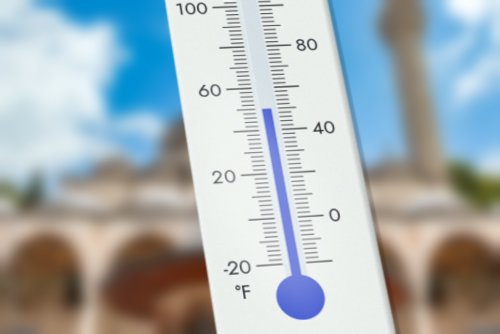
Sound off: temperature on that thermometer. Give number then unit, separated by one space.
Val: 50 °F
